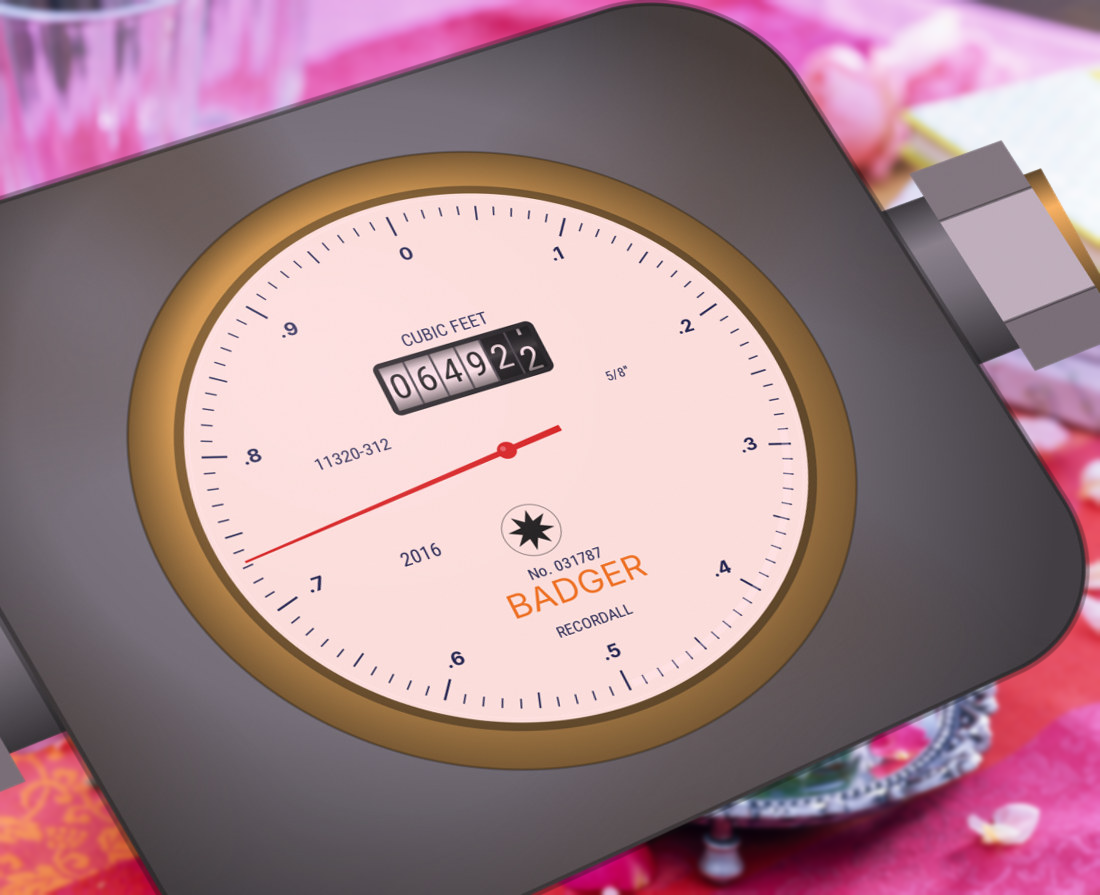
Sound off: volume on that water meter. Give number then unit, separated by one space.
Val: 64921.73 ft³
